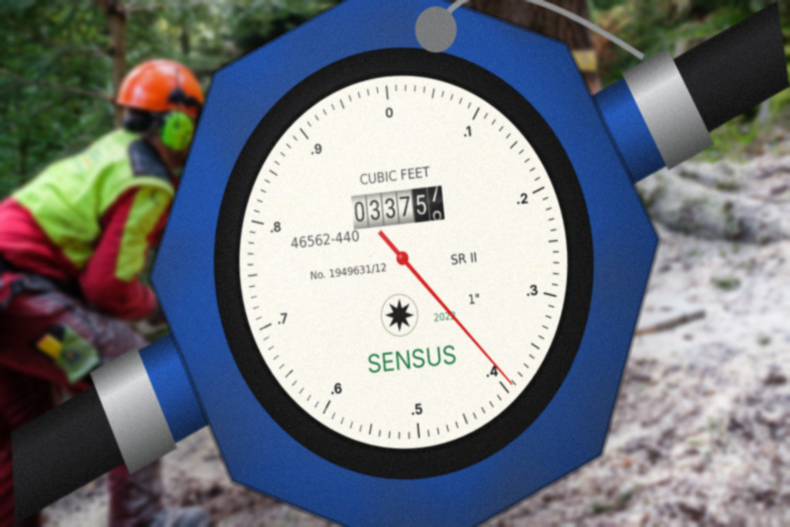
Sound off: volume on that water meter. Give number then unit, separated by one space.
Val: 33757.39 ft³
